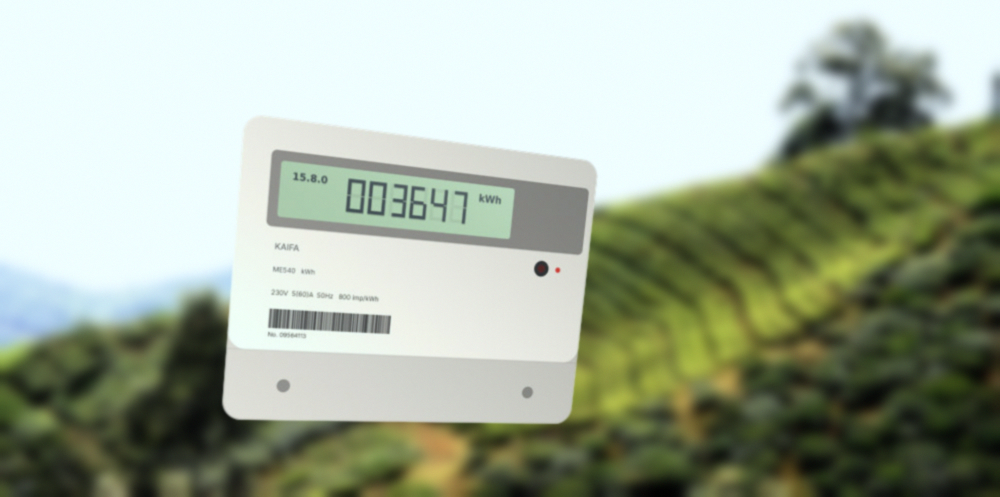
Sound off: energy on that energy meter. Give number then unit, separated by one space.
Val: 3647 kWh
